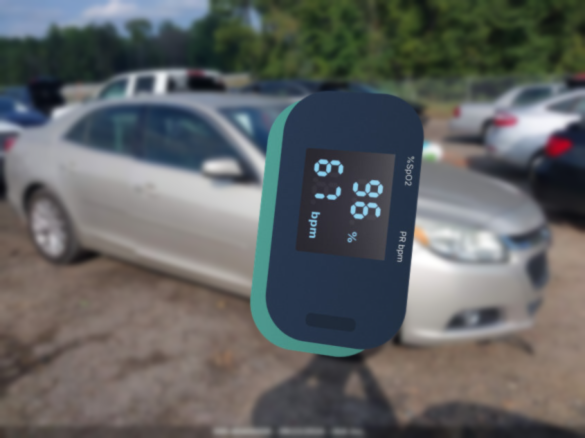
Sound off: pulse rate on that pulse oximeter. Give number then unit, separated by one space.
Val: 67 bpm
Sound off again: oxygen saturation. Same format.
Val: 96 %
